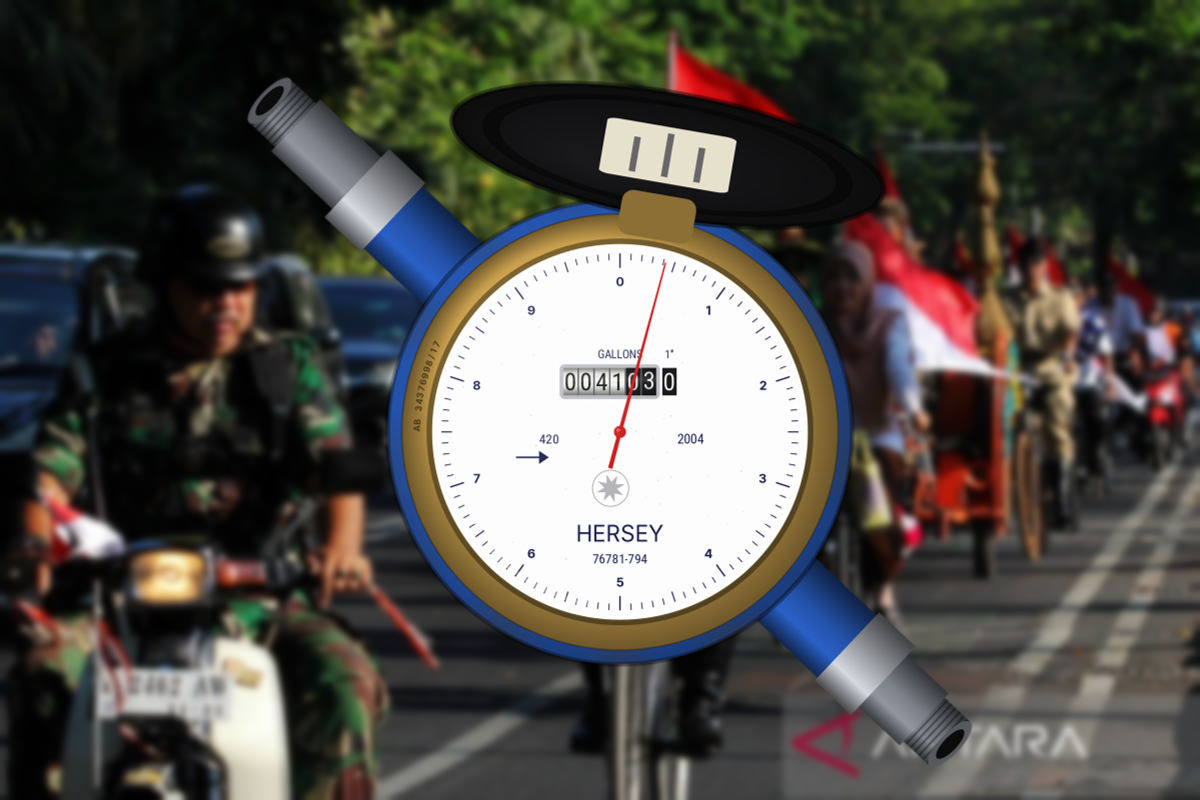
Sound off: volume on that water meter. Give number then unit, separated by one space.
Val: 41030.4 gal
